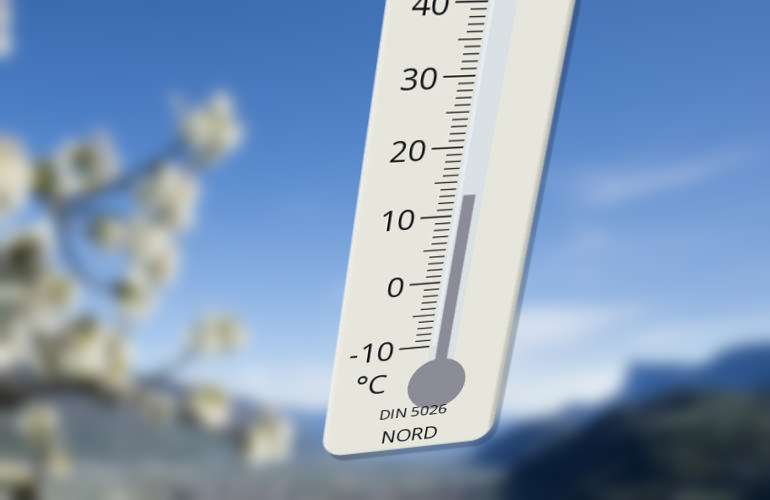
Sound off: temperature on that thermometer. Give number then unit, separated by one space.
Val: 13 °C
